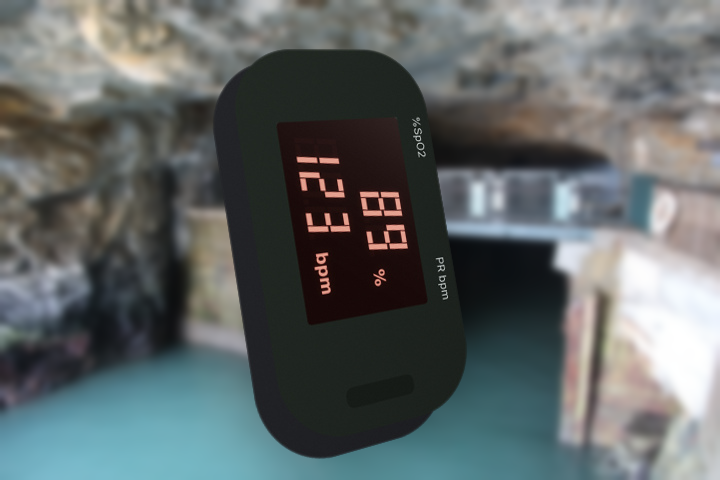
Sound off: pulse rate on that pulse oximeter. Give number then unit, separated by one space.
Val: 123 bpm
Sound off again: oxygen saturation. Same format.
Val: 89 %
